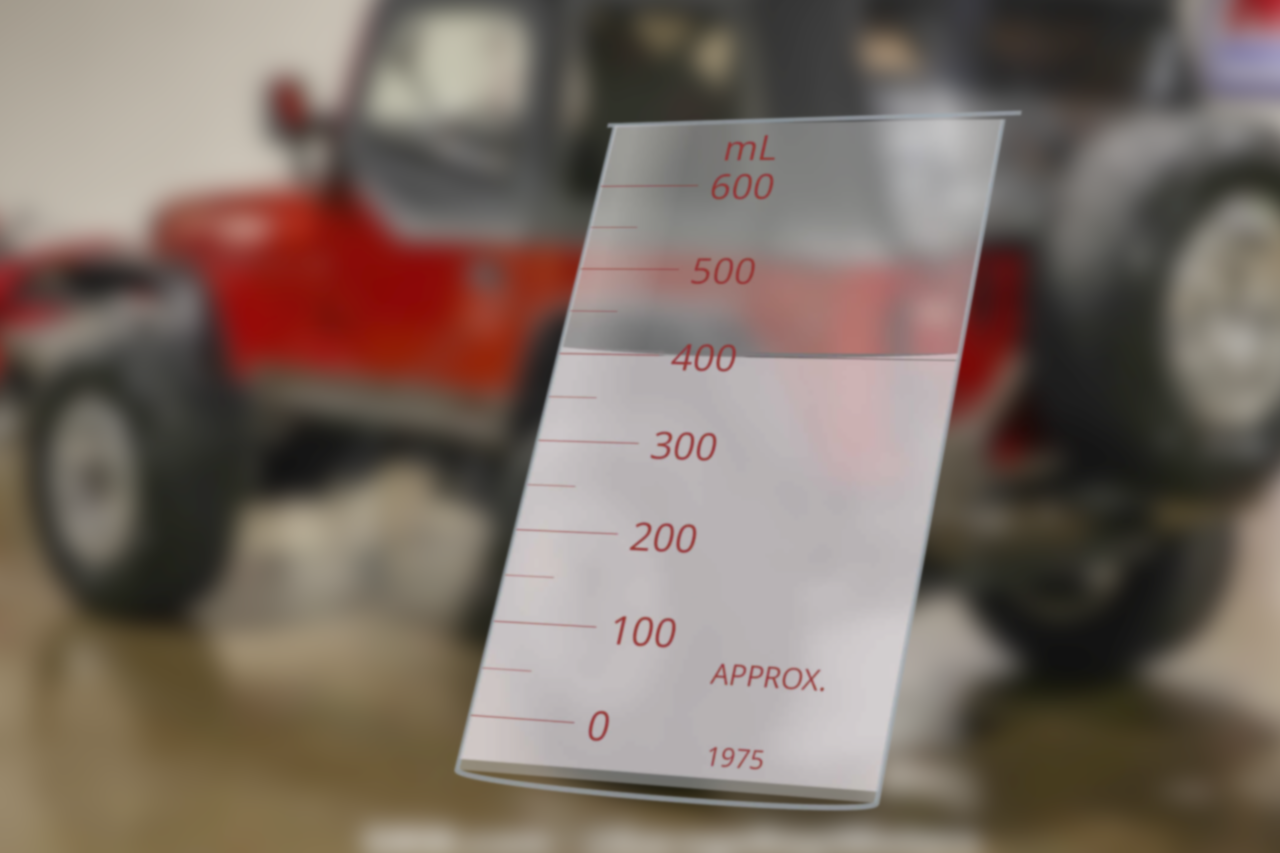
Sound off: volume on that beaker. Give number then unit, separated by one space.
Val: 400 mL
